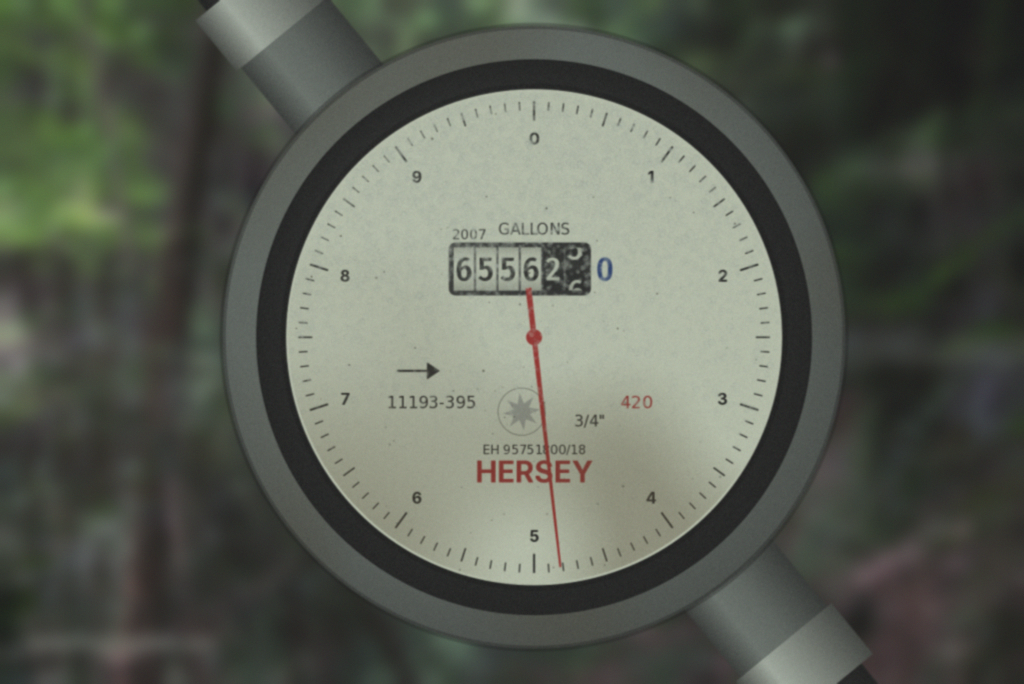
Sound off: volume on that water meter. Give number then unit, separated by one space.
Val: 6556254.8 gal
